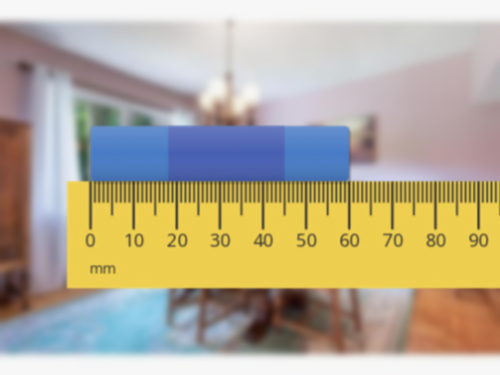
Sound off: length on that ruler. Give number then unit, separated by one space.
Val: 60 mm
